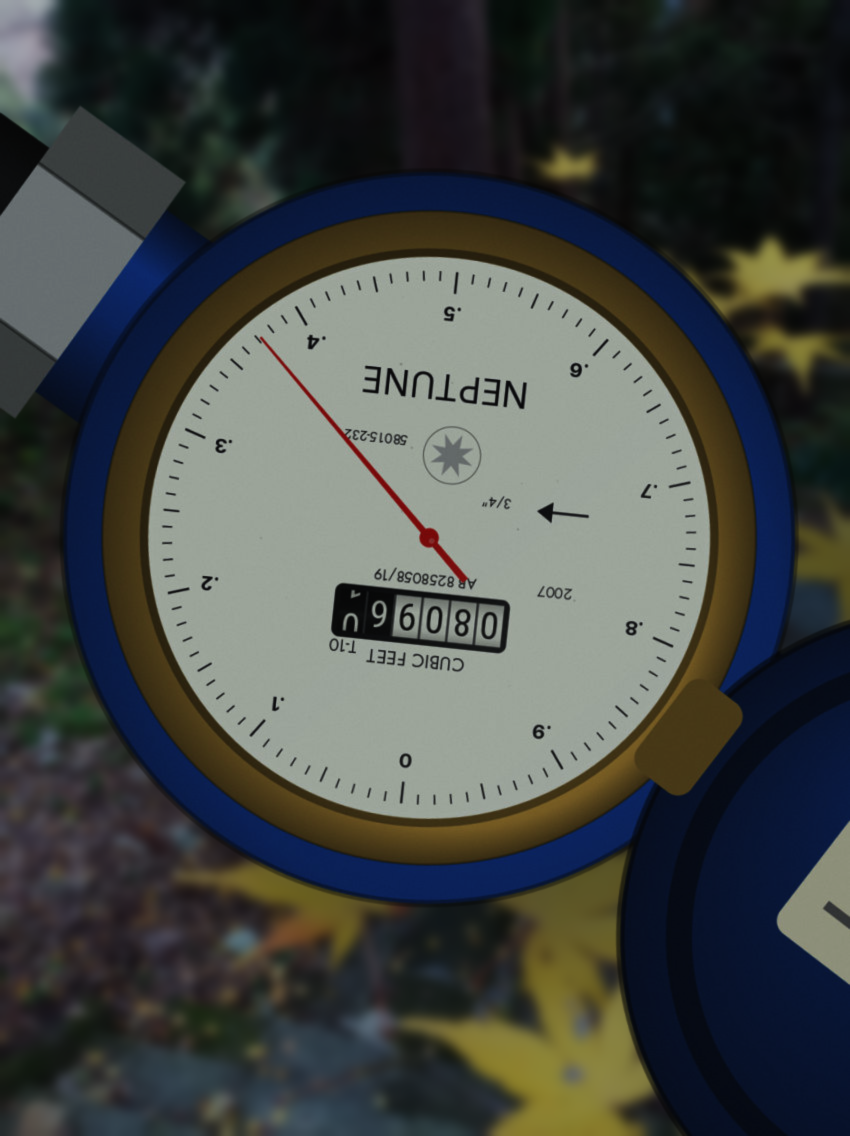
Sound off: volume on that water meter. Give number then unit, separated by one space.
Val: 80960.37 ft³
